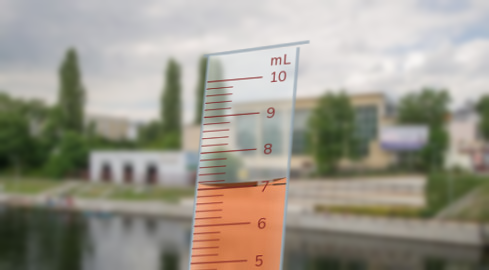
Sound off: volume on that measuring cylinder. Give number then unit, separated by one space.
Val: 7 mL
